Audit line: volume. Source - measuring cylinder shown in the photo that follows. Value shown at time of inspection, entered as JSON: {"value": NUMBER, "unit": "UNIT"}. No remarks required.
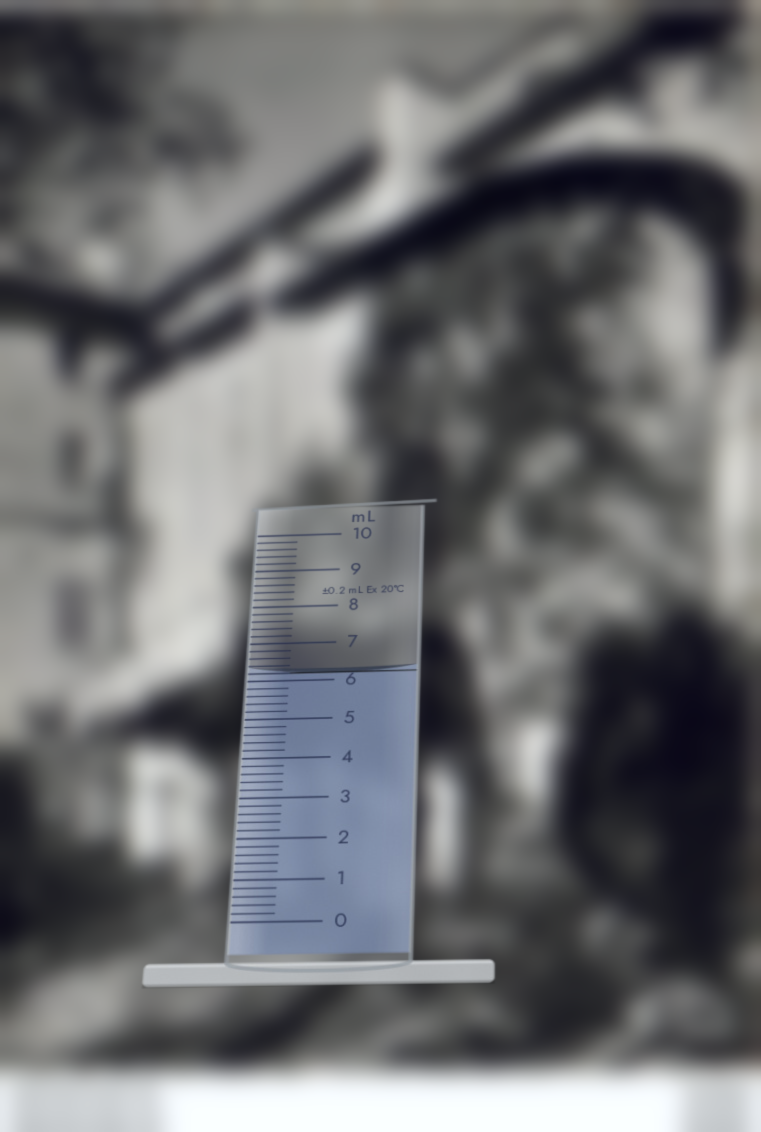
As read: {"value": 6.2, "unit": "mL"}
